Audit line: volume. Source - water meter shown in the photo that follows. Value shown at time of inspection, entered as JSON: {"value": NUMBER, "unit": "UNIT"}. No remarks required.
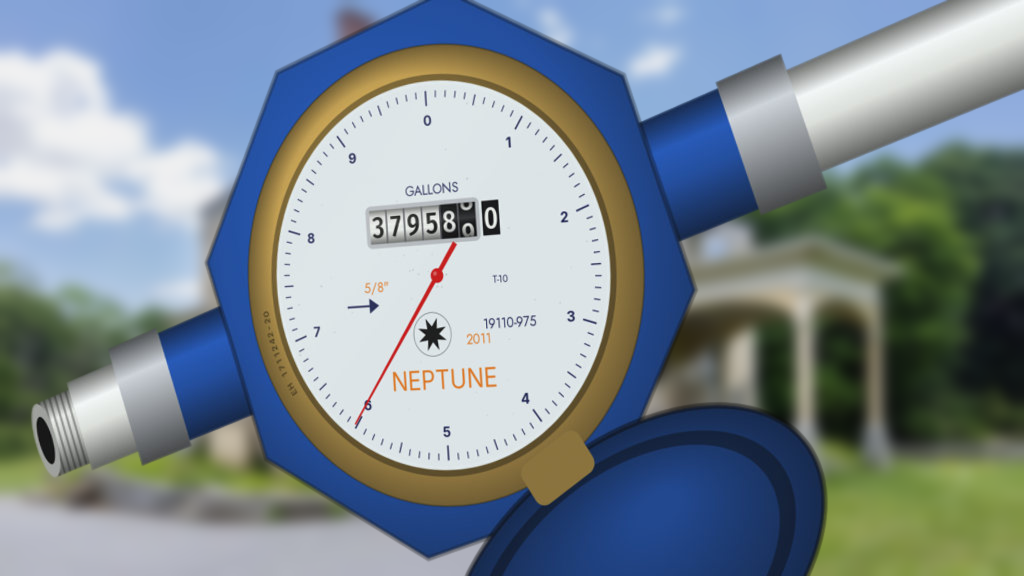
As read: {"value": 3795886.0, "unit": "gal"}
